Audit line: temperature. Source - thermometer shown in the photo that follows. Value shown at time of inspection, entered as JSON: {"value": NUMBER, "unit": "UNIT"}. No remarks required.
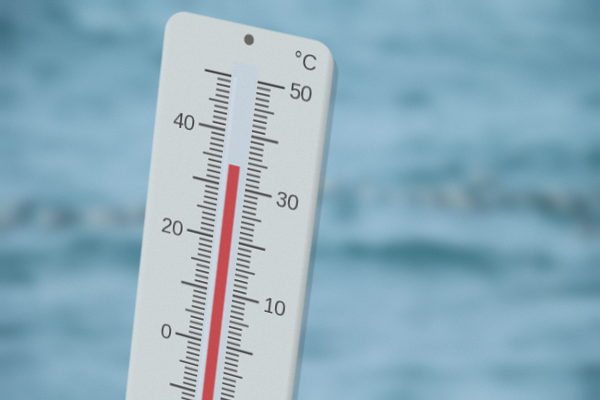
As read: {"value": 34, "unit": "°C"}
